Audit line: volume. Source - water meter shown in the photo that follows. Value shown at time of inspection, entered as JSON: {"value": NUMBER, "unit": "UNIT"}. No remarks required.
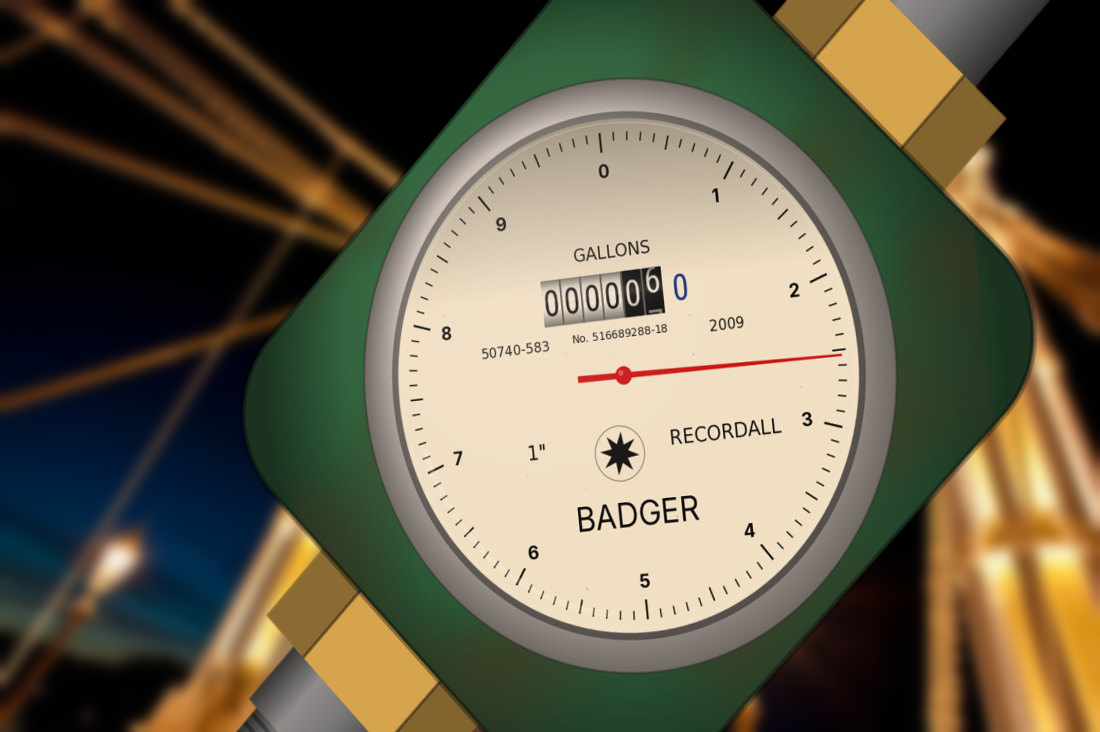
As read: {"value": 62.5, "unit": "gal"}
